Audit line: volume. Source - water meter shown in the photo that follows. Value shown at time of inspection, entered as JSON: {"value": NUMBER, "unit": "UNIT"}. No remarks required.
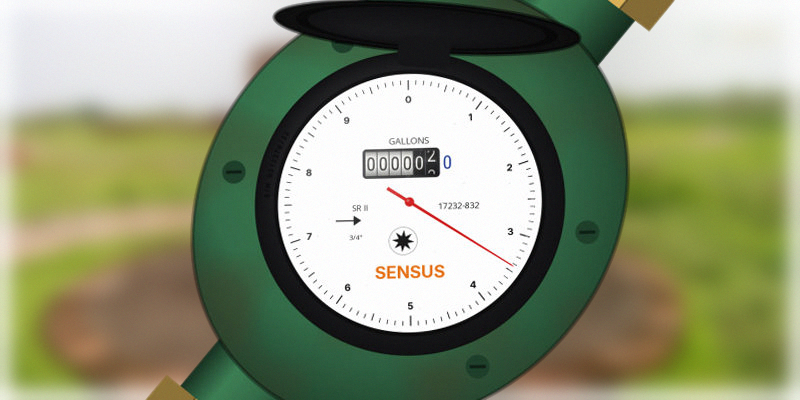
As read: {"value": 23.4, "unit": "gal"}
